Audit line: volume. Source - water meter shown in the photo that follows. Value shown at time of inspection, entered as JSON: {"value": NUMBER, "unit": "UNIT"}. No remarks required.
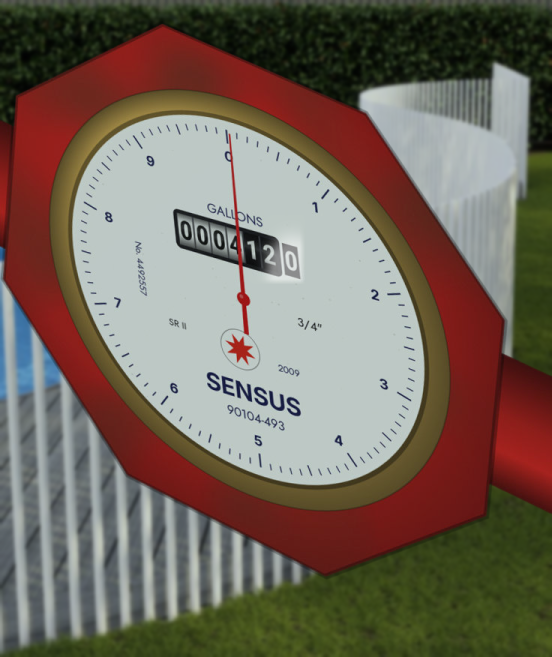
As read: {"value": 4120.0, "unit": "gal"}
